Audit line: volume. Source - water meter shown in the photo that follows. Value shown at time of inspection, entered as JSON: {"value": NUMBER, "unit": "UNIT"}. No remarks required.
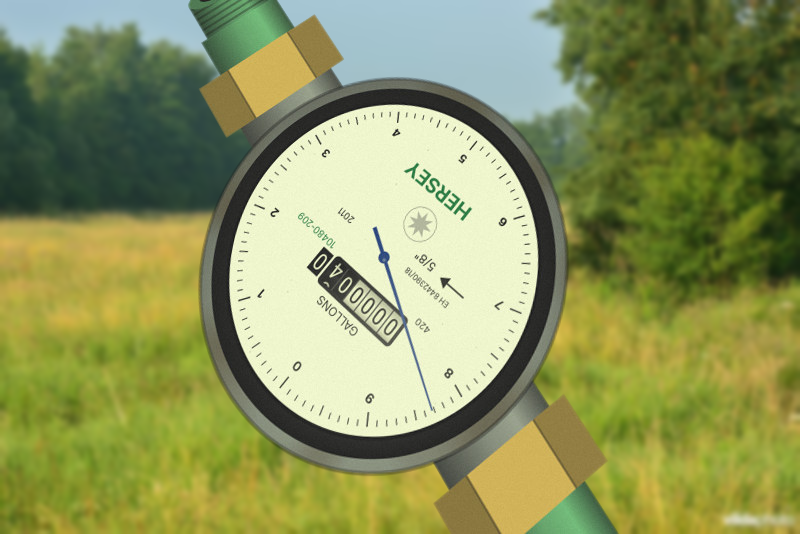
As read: {"value": 38.3, "unit": "gal"}
